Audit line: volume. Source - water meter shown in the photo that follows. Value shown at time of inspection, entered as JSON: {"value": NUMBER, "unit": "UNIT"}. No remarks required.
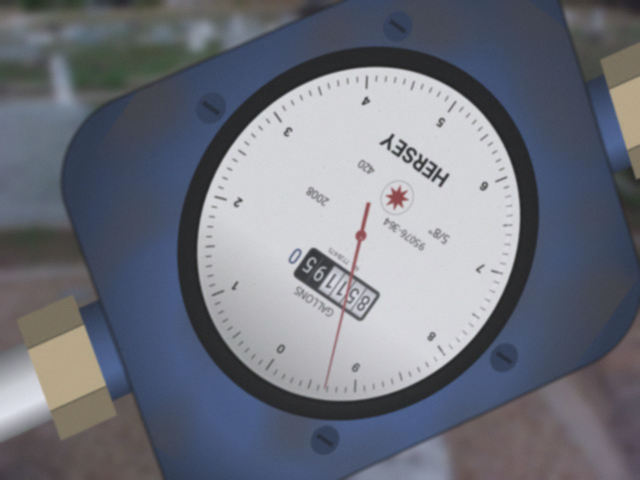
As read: {"value": 8511949.3, "unit": "gal"}
